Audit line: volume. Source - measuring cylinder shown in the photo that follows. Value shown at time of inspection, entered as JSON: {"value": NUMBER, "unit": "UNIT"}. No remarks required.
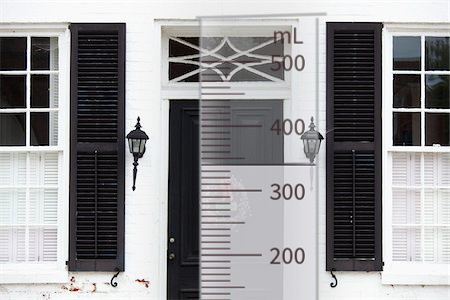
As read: {"value": 340, "unit": "mL"}
